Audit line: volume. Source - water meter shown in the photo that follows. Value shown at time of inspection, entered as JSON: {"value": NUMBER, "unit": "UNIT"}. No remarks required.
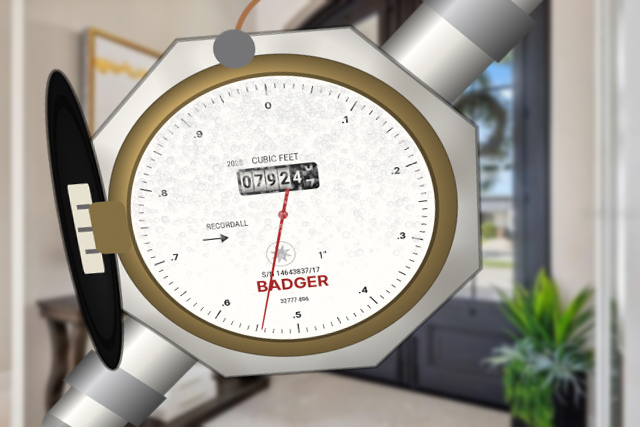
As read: {"value": 79246.54, "unit": "ft³"}
